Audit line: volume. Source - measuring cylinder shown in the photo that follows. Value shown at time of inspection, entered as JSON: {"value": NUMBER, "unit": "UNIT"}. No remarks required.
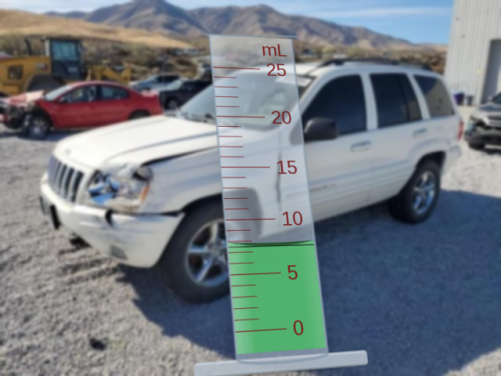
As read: {"value": 7.5, "unit": "mL"}
